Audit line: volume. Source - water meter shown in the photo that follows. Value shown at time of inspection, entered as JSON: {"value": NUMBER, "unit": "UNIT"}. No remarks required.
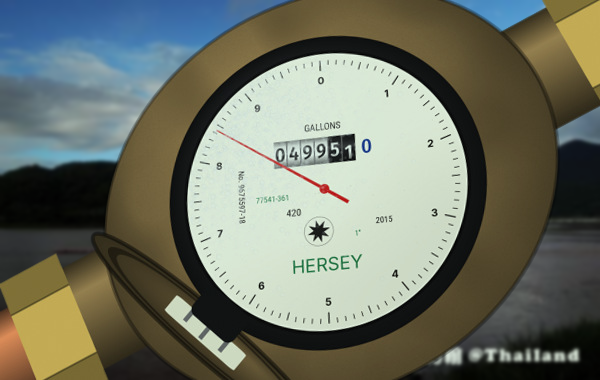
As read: {"value": 499508.4, "unit": "gal"}
